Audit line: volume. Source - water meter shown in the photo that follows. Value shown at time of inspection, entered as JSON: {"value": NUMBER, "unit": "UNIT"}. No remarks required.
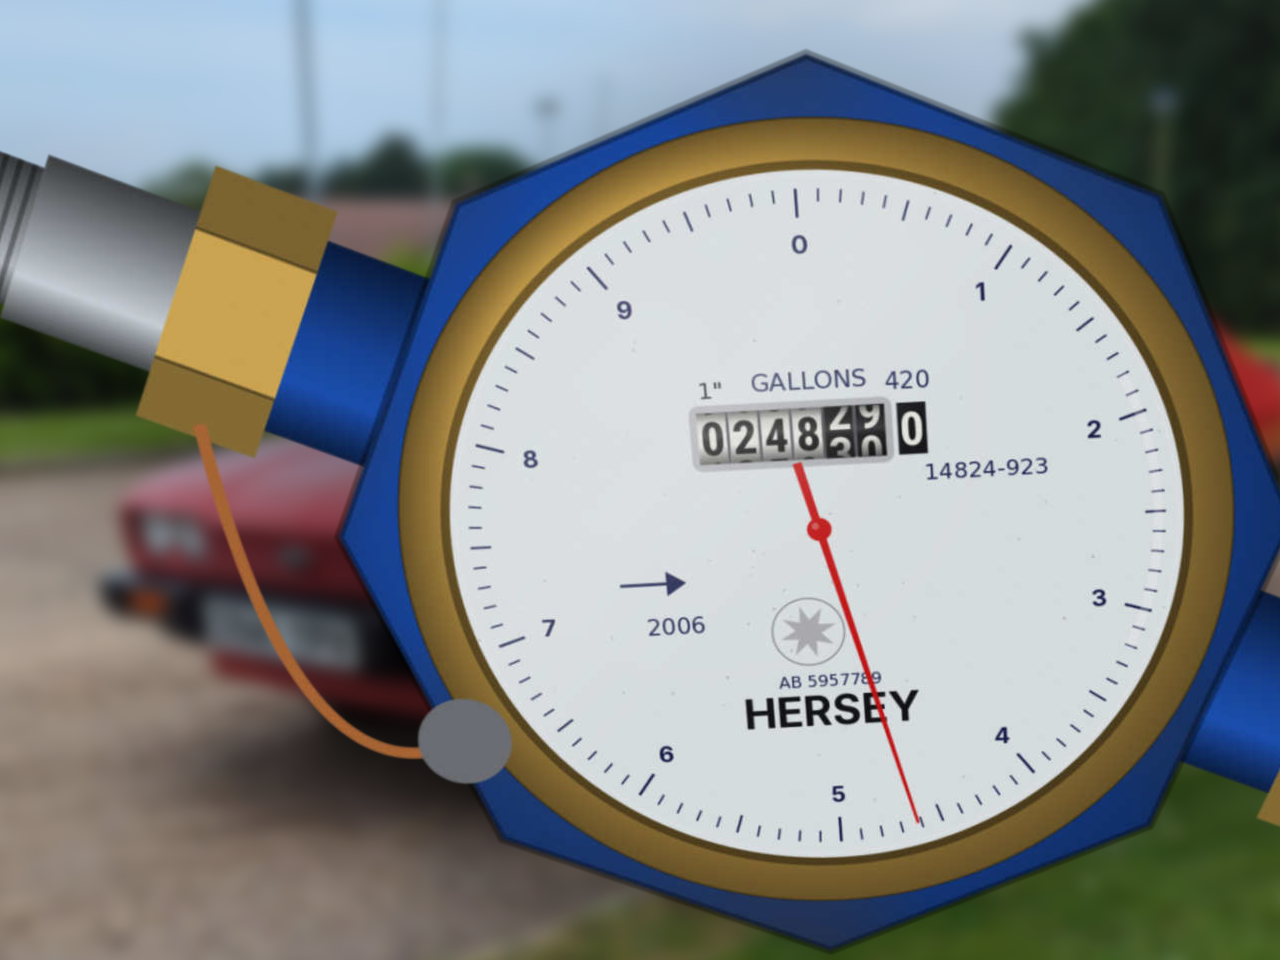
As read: {"value": 248294.6, "unit": "gal"}
